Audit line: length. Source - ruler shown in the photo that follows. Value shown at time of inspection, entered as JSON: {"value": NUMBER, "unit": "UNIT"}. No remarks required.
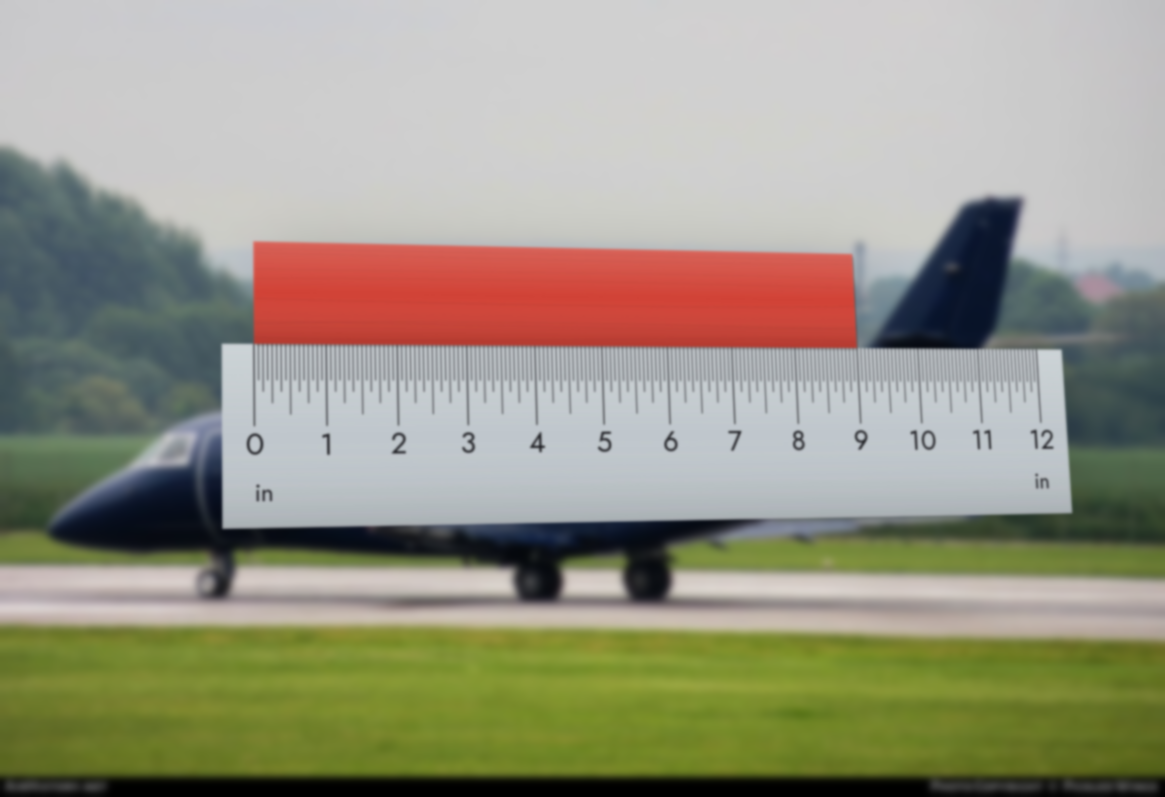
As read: {"value": 9, "unit": "in"}
